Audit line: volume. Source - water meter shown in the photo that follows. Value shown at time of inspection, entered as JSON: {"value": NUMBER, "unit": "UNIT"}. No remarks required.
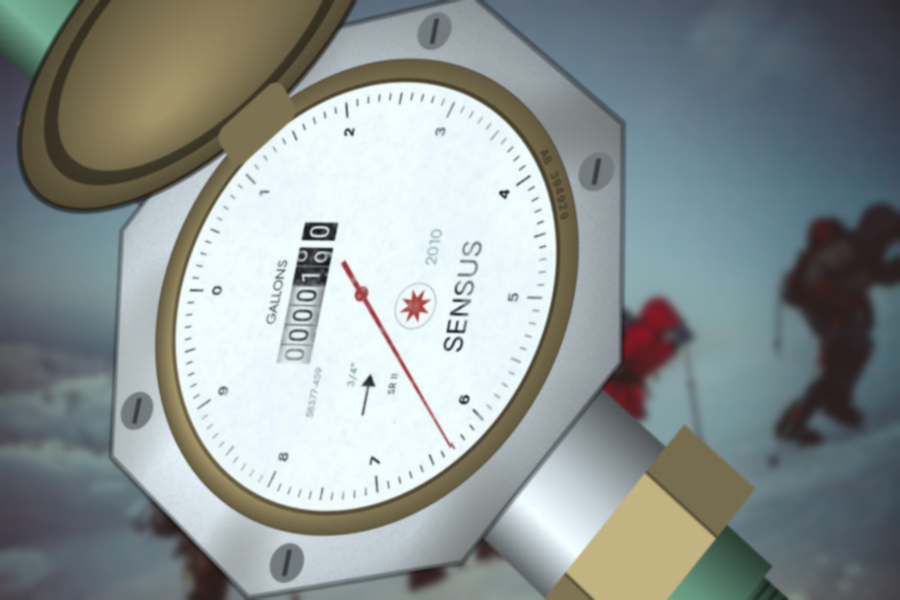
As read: {"value": 186.3, "unit": "gal"}
